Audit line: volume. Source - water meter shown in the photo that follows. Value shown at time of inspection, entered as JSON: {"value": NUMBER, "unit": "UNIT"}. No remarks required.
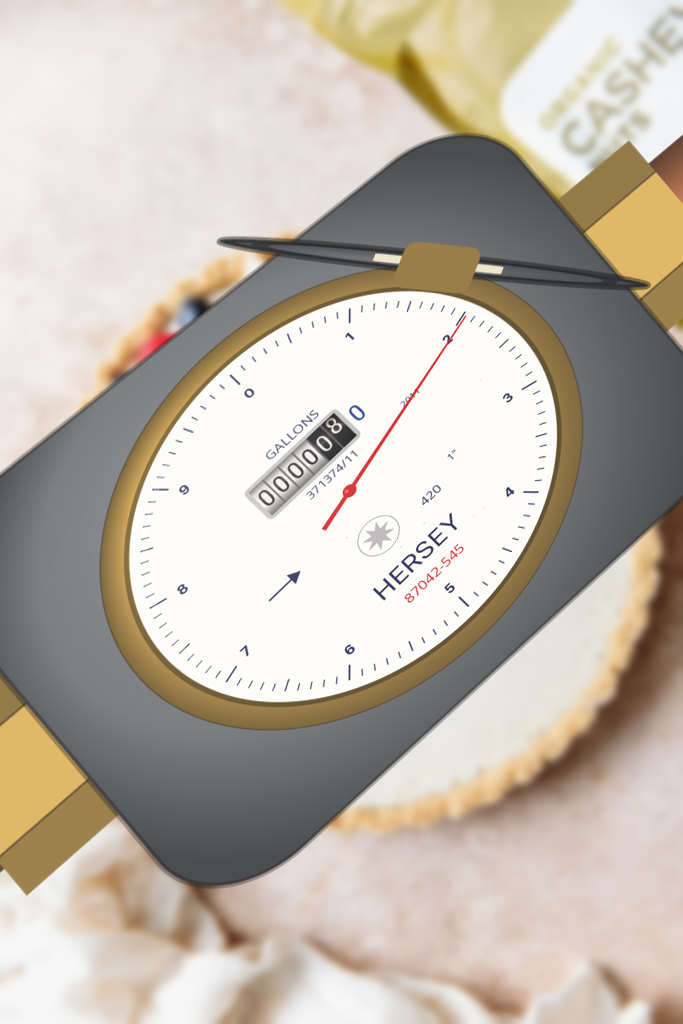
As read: {"value": 82.0, "unit": "gal"}
